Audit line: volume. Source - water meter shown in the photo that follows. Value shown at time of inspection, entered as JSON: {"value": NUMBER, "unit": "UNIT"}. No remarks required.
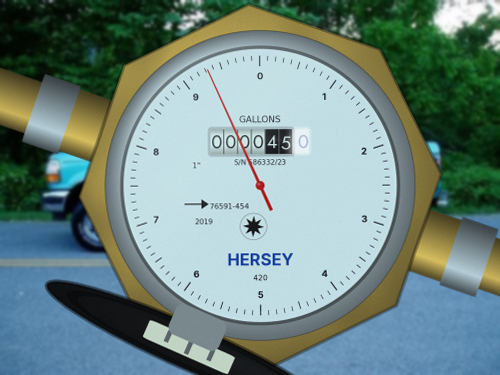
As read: {"value": 449.3, "unit": "gal"}
